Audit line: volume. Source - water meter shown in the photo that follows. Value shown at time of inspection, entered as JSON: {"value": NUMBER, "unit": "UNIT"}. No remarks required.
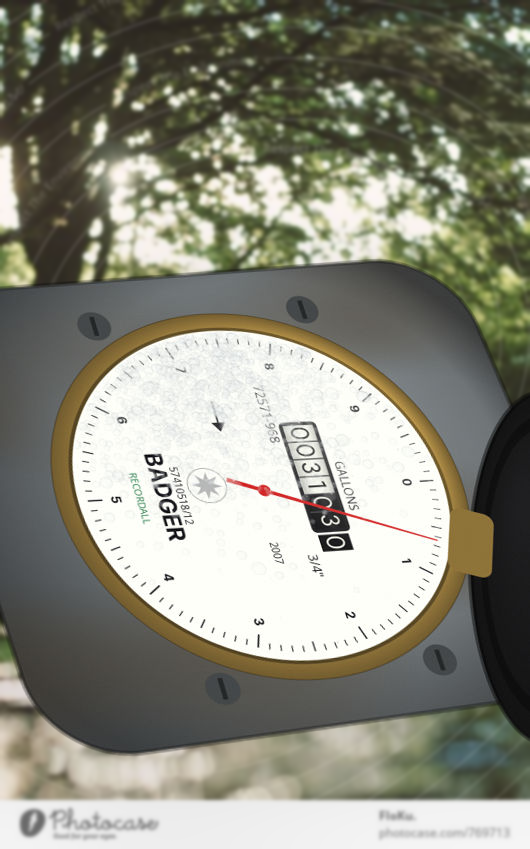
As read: {"value": 31030.6, "unit": "gal"}
